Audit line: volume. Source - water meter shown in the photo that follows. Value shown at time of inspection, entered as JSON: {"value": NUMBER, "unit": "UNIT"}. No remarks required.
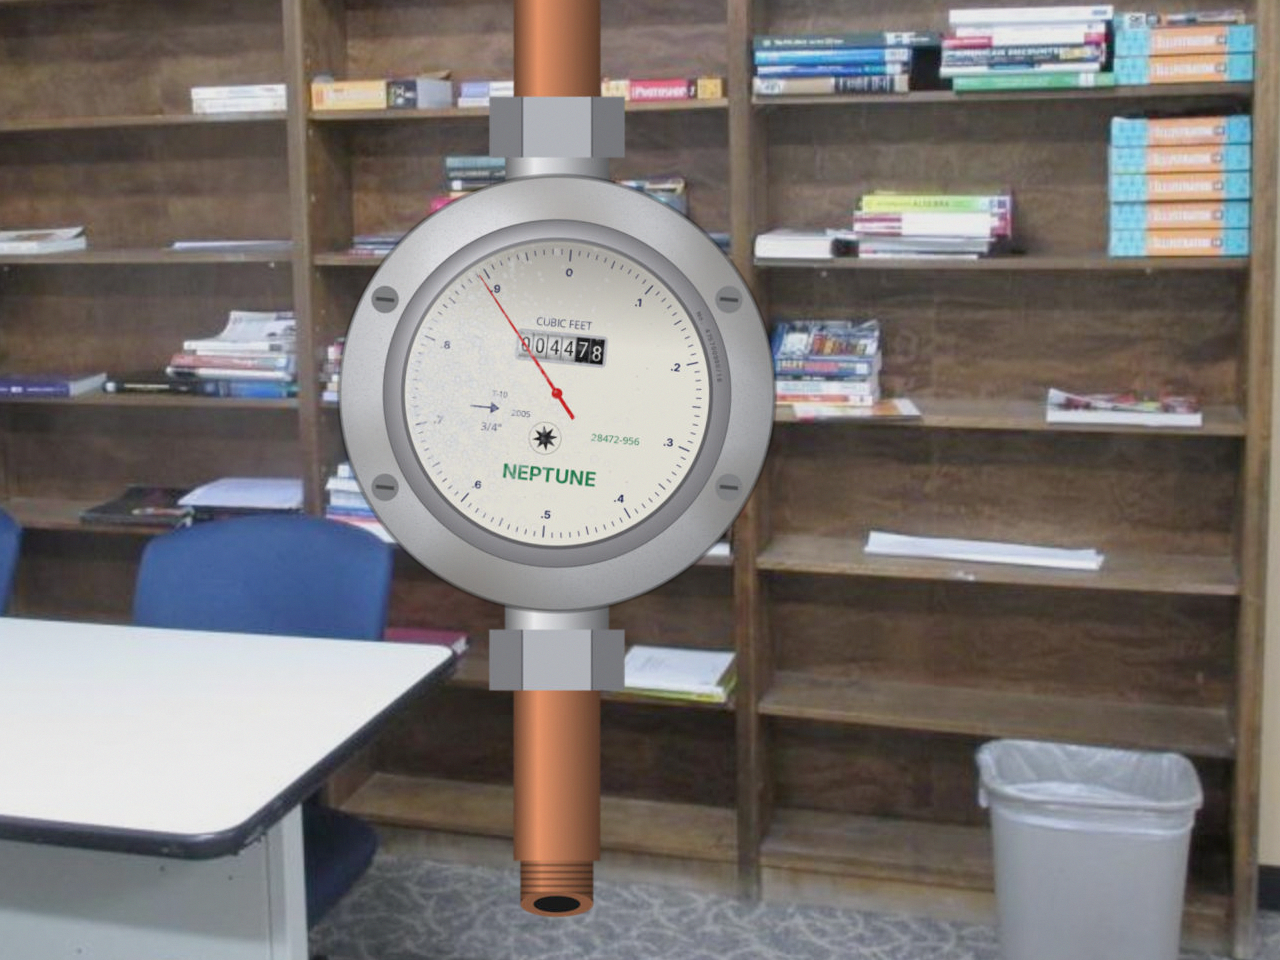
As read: {"value": 4477.89, "unit": "ft³"}
